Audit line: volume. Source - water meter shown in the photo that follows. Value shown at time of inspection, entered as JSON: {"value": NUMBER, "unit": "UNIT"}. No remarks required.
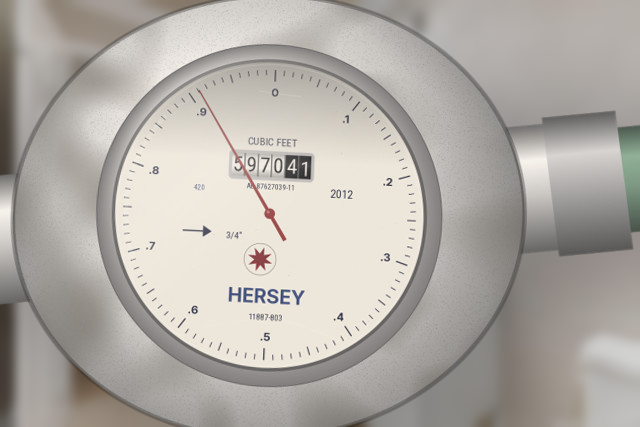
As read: {"value": 597040.91, "unit": "ft³"}
